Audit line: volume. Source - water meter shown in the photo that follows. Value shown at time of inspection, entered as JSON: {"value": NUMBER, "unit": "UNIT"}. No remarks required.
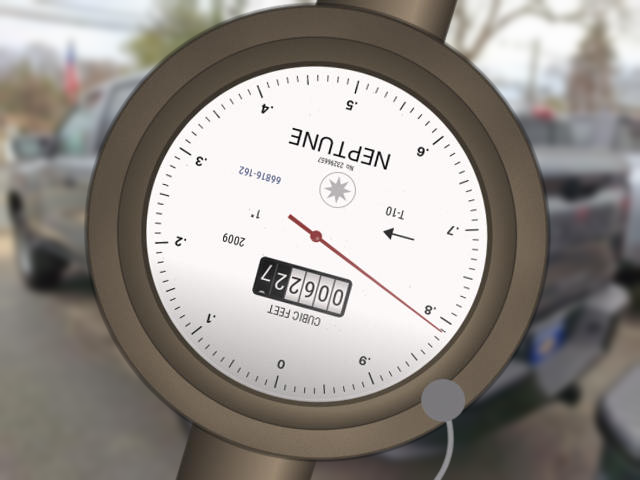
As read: {"value": 6226.81, "unit": "ft³"}
